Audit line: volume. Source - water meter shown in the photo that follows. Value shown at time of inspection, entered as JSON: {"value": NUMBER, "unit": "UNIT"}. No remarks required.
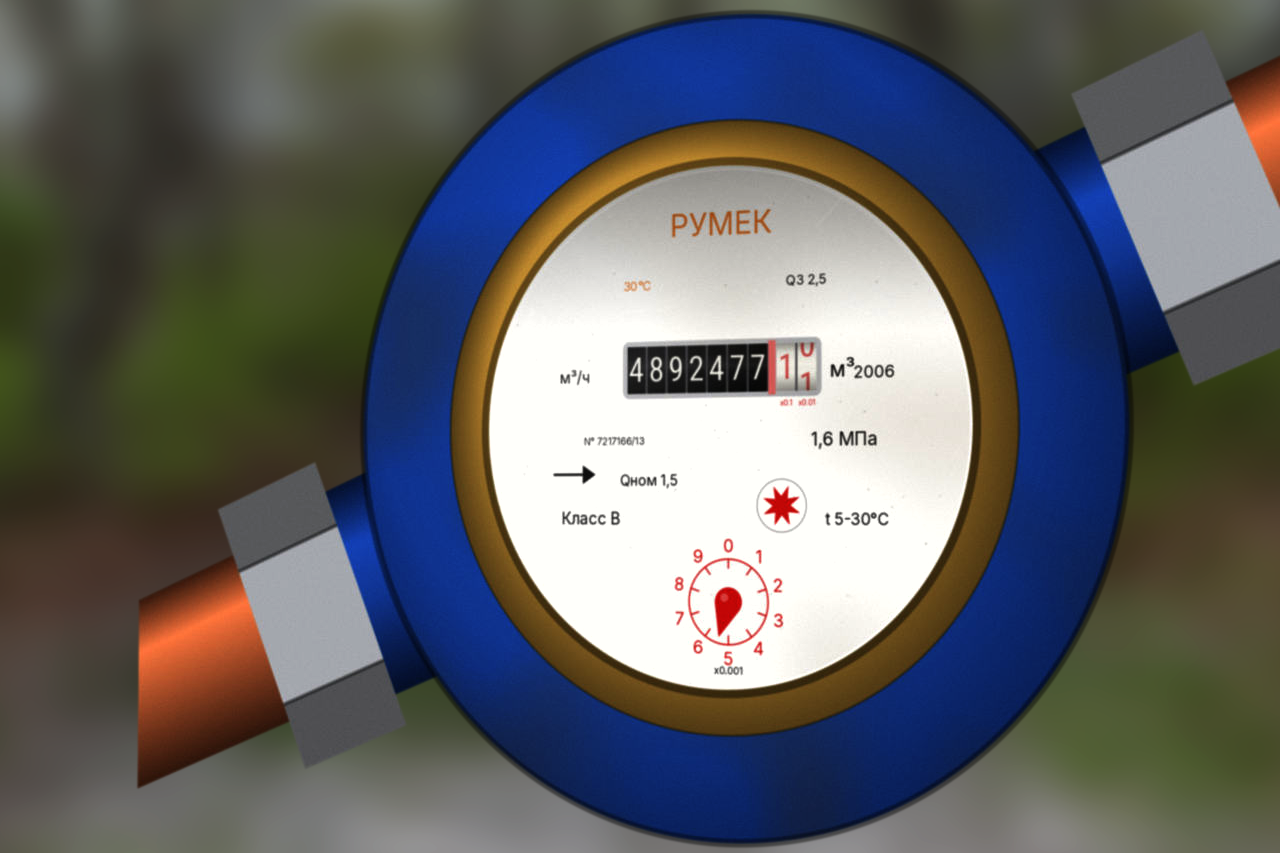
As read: {"value": 4892477.105, "unit": "m³"}
